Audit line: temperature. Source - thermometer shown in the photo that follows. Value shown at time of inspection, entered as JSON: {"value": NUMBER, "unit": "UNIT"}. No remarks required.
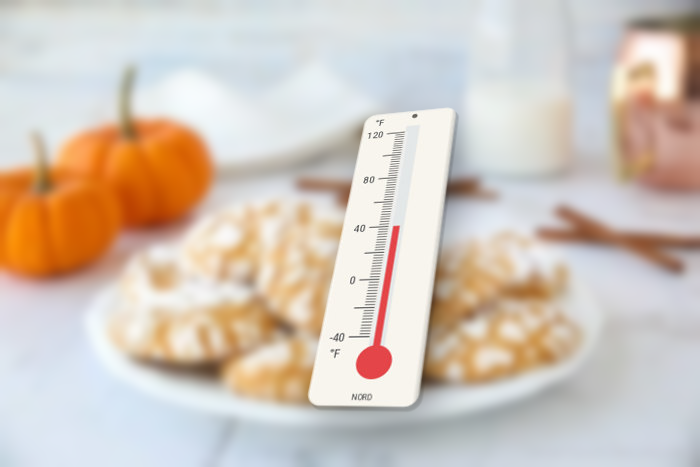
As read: {"value": 40, "unit": "°F"}
